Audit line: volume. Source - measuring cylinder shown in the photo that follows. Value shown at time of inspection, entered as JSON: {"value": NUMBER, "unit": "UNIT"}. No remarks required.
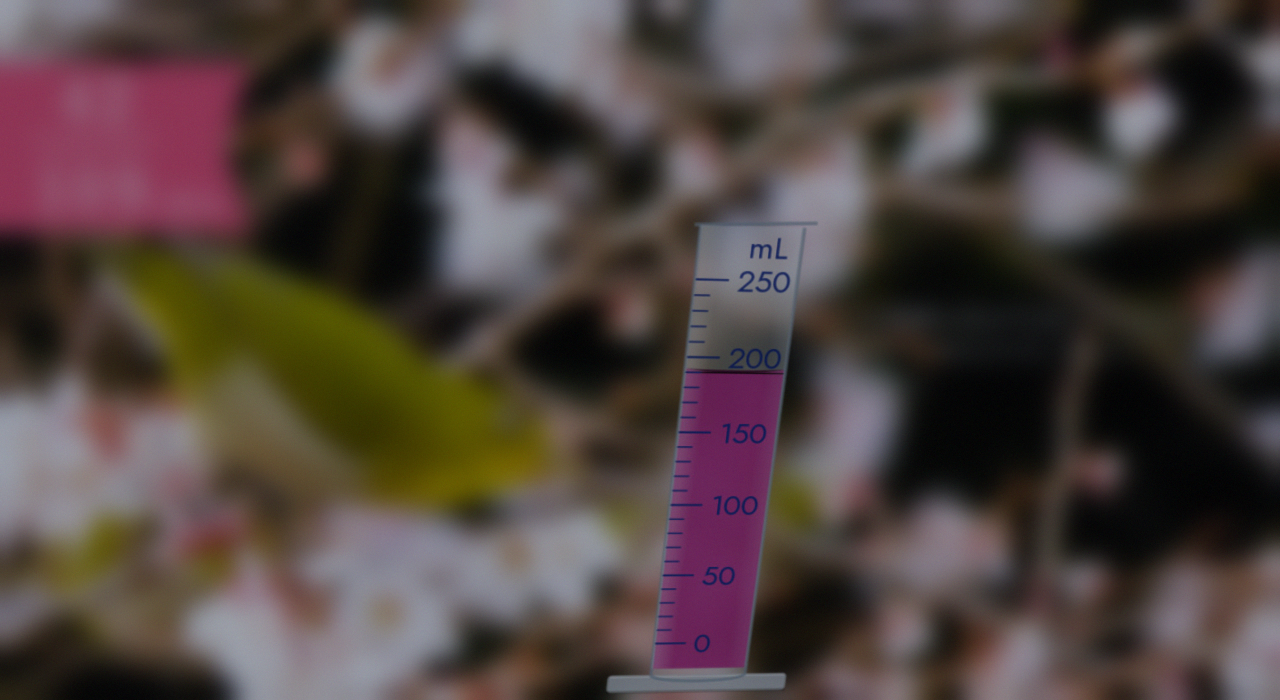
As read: {"value": 190, "unit": "mL"}
